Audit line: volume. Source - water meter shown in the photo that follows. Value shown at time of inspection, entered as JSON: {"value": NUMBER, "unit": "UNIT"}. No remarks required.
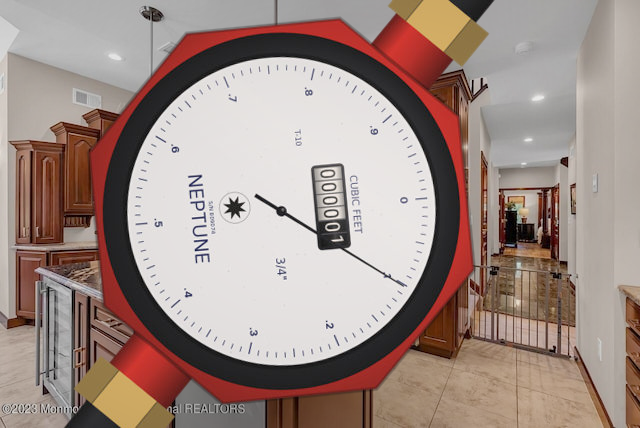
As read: {"value": 1.10, "unit": "ft³"}
